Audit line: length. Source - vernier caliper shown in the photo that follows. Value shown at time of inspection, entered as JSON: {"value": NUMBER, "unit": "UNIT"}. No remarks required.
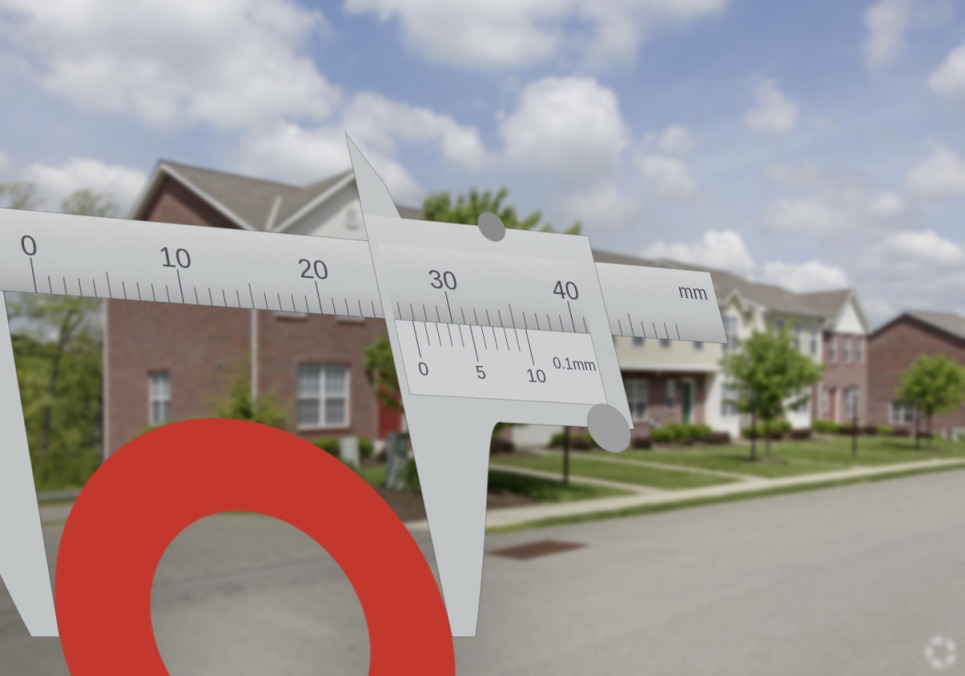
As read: {"value": 26.9, "unit": "mm"}
